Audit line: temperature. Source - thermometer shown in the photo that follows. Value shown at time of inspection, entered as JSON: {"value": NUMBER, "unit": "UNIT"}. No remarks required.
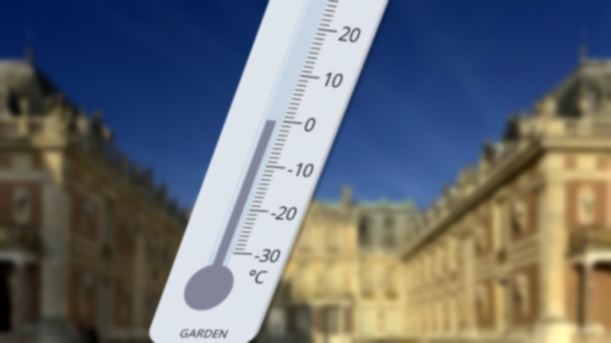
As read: {"value": 0, "unit": "°C"}
